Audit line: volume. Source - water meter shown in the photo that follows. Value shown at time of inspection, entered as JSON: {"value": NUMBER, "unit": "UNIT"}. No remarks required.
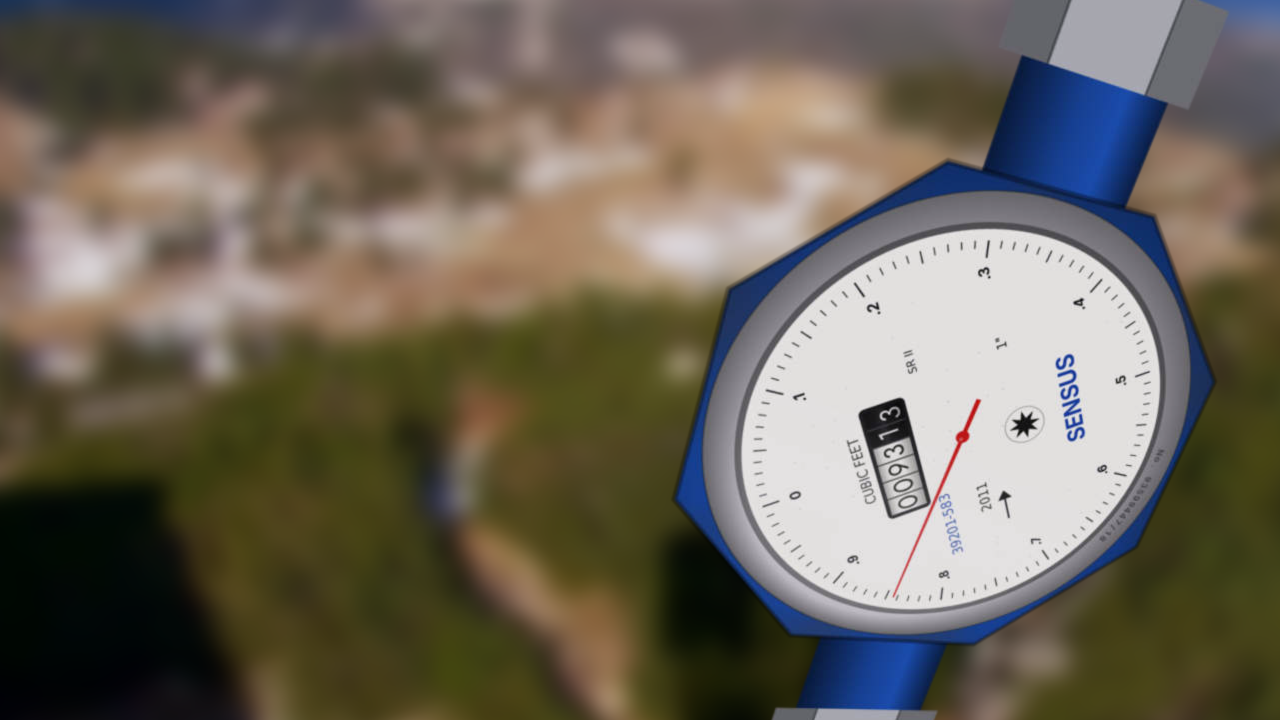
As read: {"value": 9312.84, "unit": "ft³"}
